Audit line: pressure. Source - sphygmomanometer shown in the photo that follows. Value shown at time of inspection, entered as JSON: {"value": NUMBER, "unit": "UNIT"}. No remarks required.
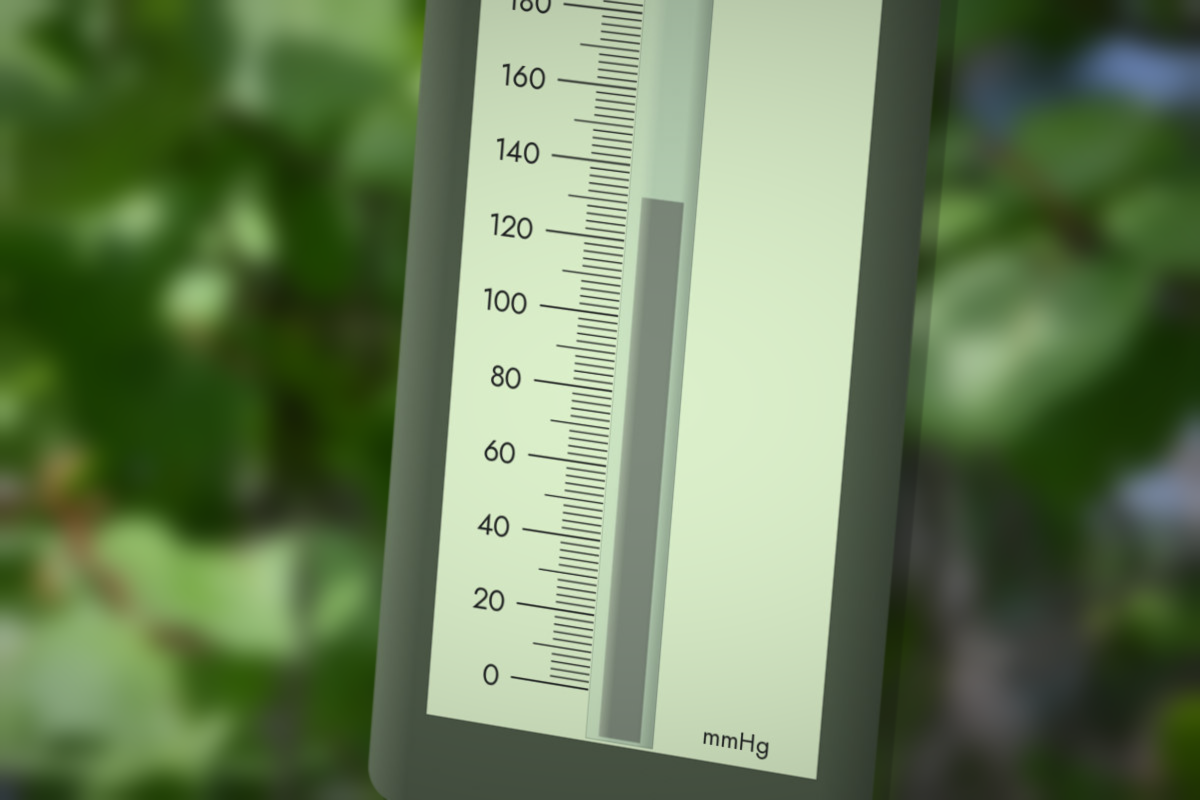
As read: {"value": 132, "unit": "mmHg"}
